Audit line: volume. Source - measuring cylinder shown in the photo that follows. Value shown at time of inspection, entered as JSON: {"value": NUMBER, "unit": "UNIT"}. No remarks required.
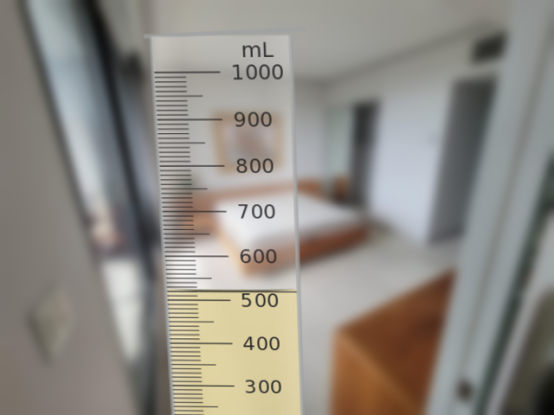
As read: {"value": 520, "unit": "mL"}
